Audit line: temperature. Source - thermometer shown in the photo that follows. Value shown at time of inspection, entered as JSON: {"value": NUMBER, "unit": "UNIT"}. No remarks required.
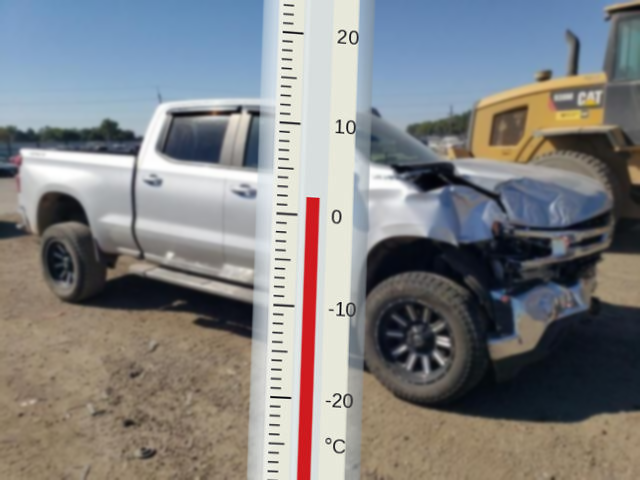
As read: {"value": 2, "unit": "°C"}
